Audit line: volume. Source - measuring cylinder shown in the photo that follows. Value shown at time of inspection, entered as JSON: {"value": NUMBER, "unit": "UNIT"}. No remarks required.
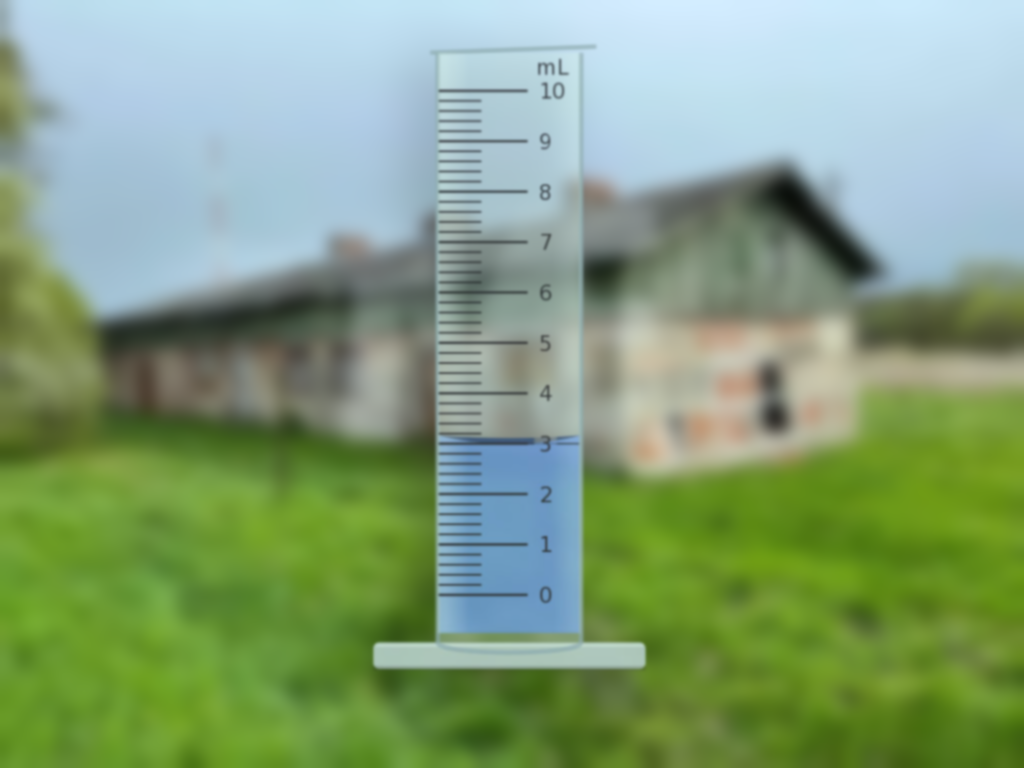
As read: {"value": 3, "unit": "mL"}
